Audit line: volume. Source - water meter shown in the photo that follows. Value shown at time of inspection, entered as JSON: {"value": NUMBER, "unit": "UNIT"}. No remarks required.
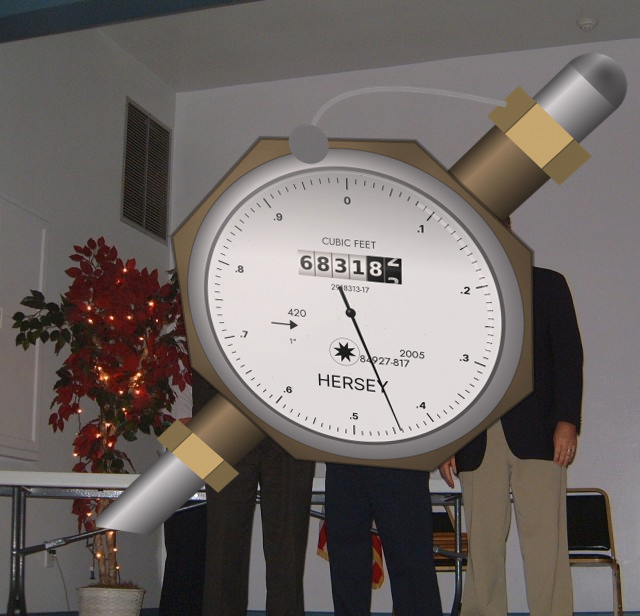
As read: {"value": 683182.44, "unit": "ft³"}
